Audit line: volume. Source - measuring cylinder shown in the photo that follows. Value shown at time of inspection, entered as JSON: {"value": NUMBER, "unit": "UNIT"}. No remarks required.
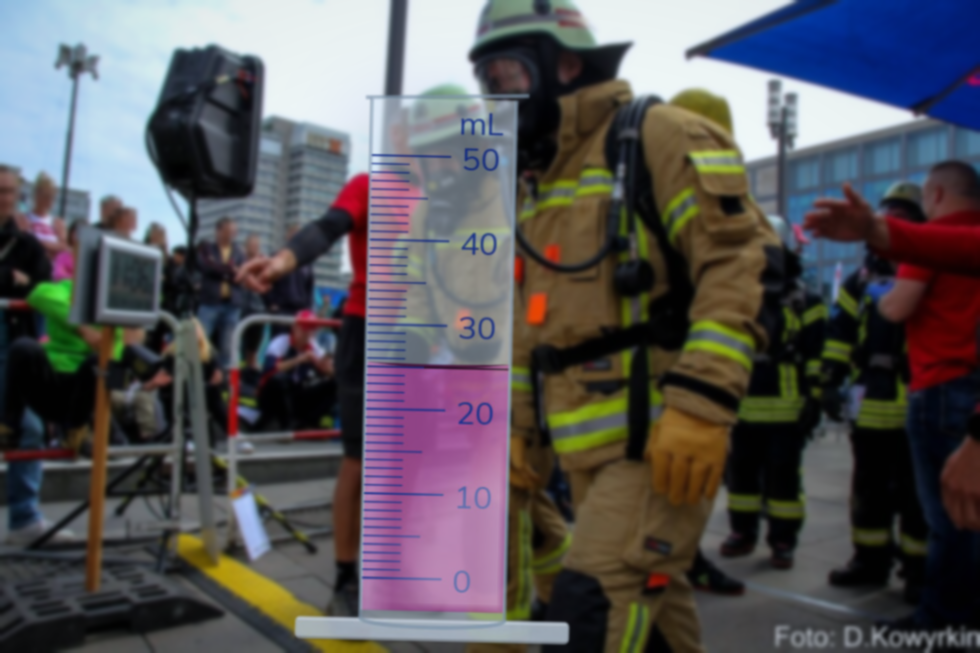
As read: {"value": 25, "unit": "mL"}
